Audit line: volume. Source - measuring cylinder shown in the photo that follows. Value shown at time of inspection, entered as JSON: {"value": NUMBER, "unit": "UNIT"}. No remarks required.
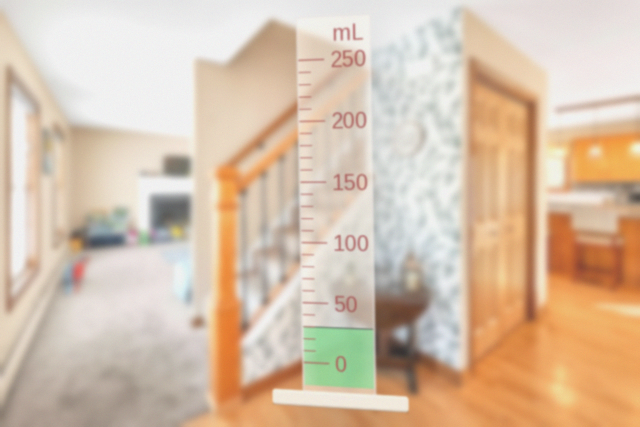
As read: {"value": 30, "unit": "mL"}
